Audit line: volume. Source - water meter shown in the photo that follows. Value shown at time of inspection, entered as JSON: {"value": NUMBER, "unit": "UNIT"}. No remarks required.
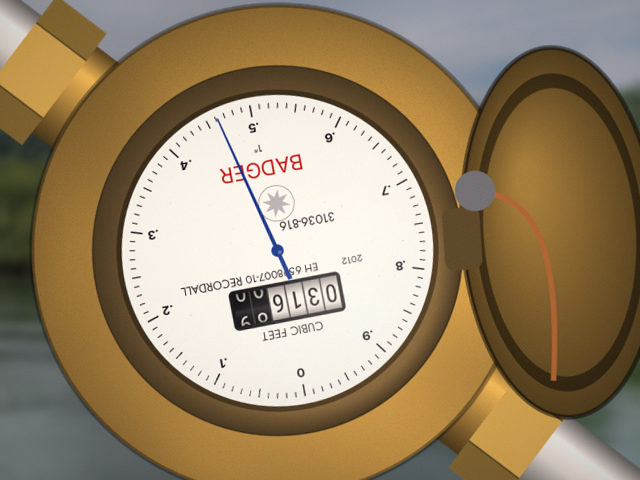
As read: {"value": 31689.46, "unit": "ft³"}
